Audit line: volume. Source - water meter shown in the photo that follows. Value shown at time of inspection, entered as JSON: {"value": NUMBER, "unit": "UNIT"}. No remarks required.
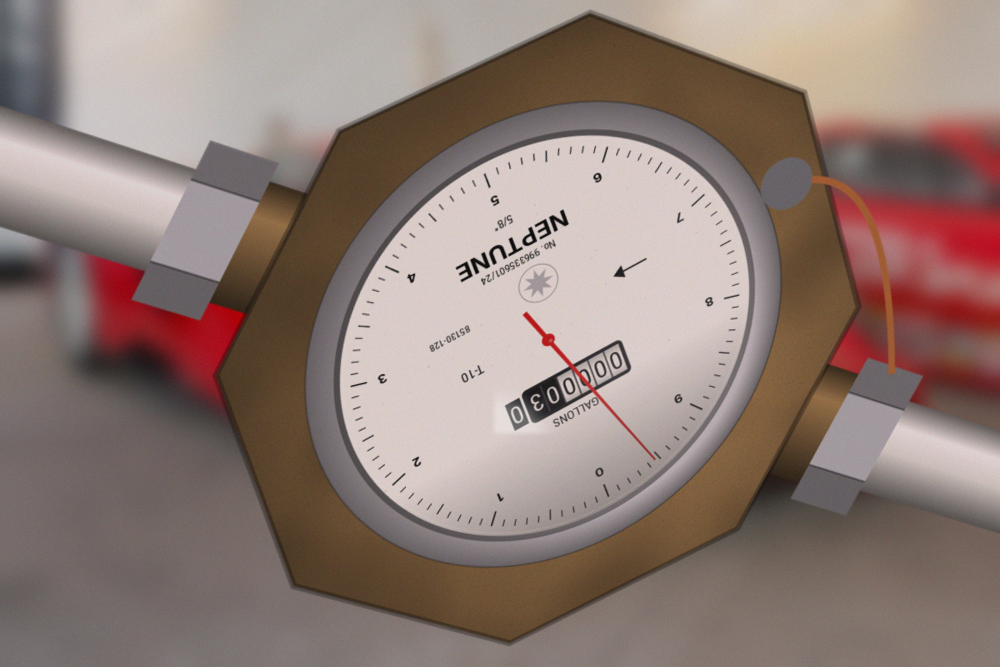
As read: {"value": 29.5, "unit": "gal"}
